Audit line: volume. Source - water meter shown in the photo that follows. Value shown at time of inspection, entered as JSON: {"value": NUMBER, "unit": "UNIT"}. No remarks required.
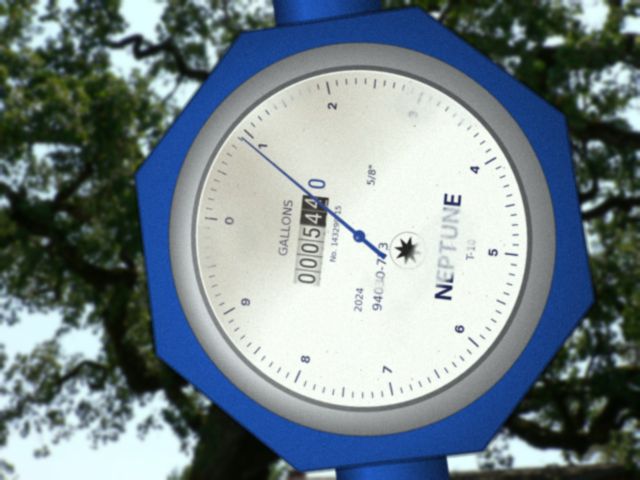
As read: {"value": 5440.9, "unit": "gal"}
